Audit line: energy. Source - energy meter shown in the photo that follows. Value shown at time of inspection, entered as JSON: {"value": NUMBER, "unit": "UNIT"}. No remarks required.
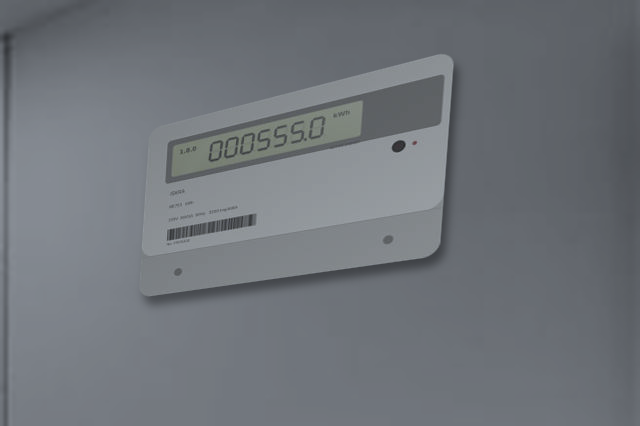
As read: {"value": 555.0, "unit": "kWh"}
